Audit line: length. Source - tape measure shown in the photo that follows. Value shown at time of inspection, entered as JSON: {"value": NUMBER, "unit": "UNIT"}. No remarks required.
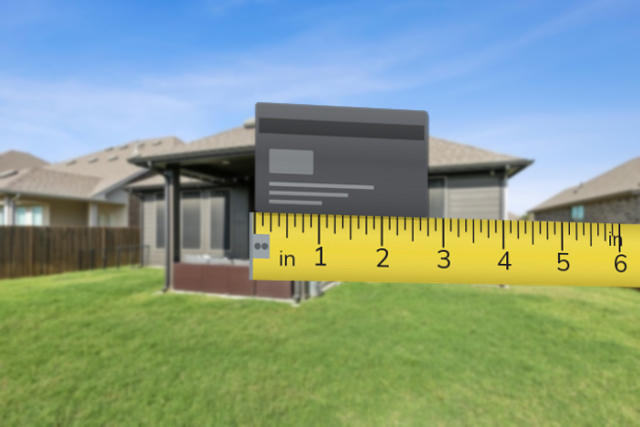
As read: {"value": 2.75, "unit": "in"}
